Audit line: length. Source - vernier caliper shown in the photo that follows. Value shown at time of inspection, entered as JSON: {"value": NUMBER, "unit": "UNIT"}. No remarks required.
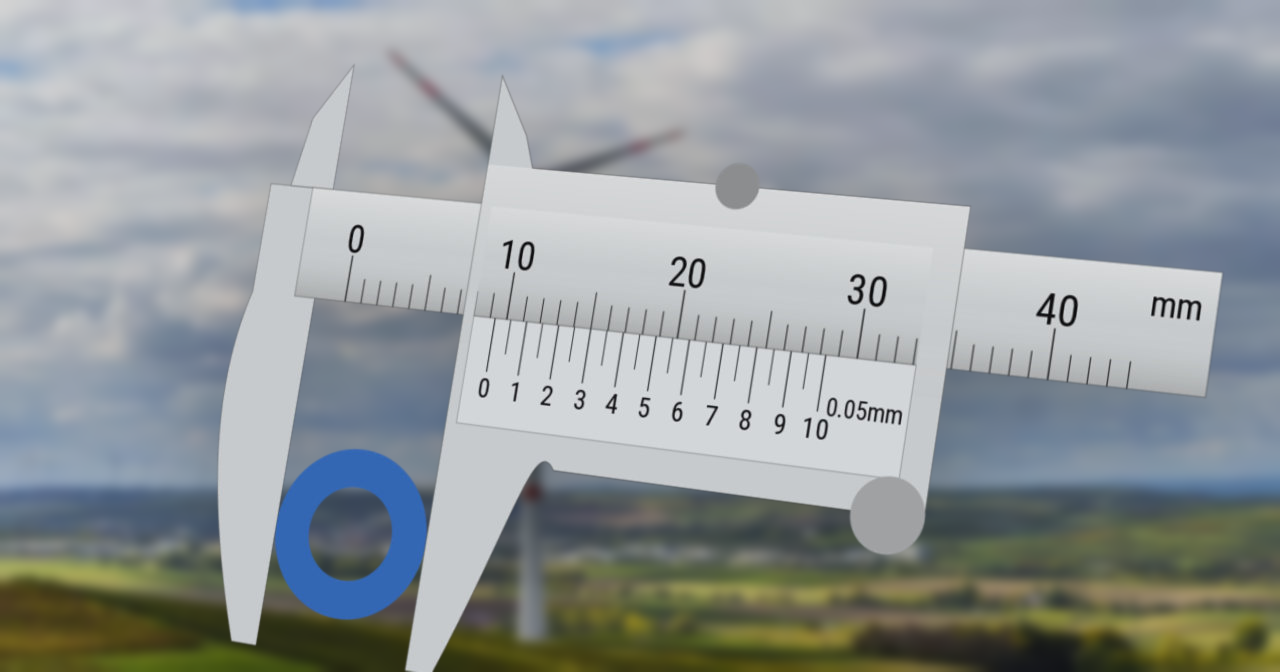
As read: {"value": 9.3, "unit": "mm"}
